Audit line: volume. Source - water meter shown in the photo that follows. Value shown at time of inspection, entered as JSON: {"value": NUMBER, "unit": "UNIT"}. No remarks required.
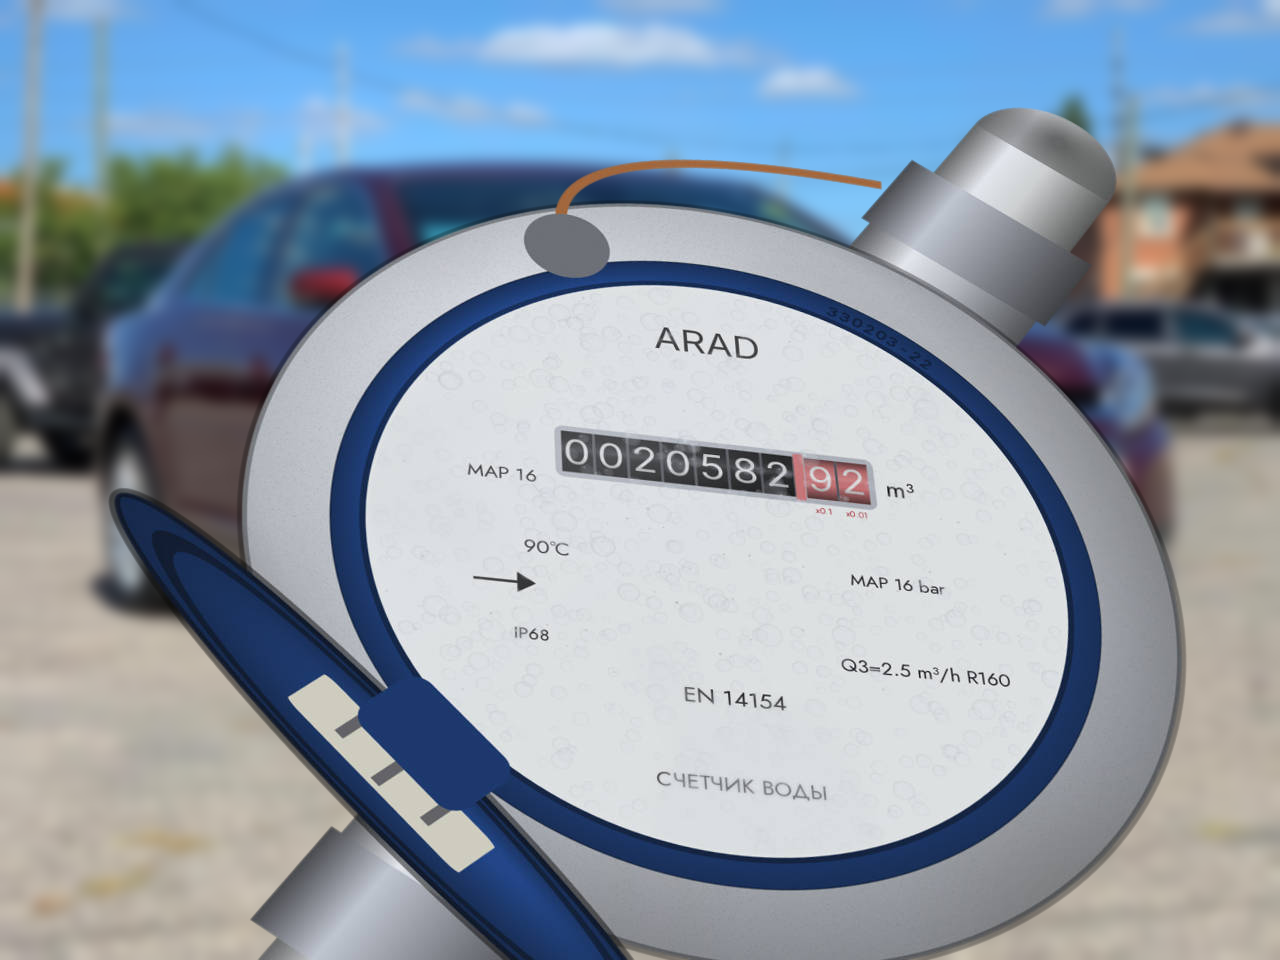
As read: {"value": 20582.92, "unit": "m³"}
